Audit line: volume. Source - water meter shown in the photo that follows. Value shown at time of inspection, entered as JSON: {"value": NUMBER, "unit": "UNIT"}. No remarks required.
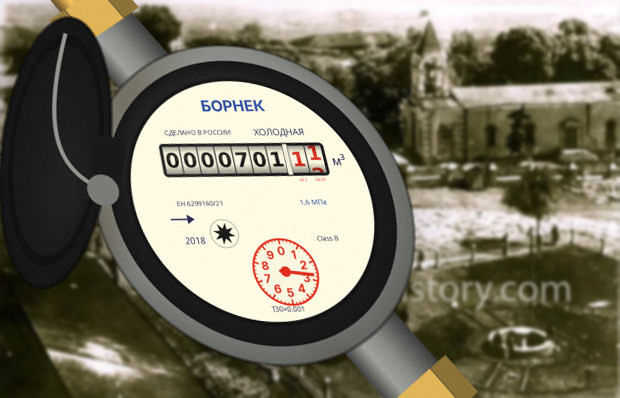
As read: {"value": 701.112, "unit": "m³"}
